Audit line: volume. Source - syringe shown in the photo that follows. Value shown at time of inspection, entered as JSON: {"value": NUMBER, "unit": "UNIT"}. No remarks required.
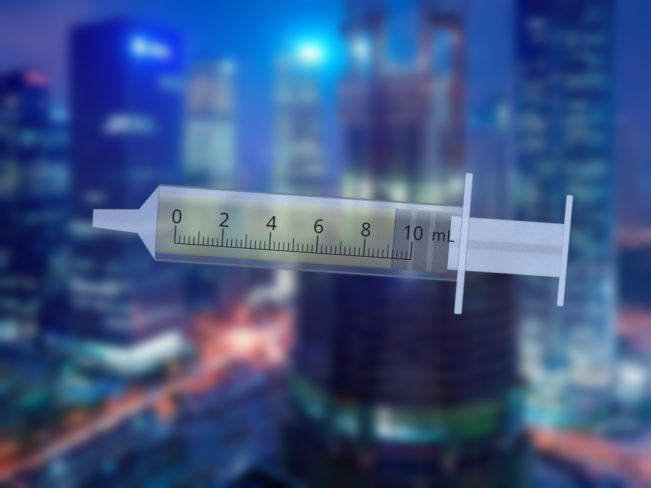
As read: {"value": 9.2, "unit": "mL"}
